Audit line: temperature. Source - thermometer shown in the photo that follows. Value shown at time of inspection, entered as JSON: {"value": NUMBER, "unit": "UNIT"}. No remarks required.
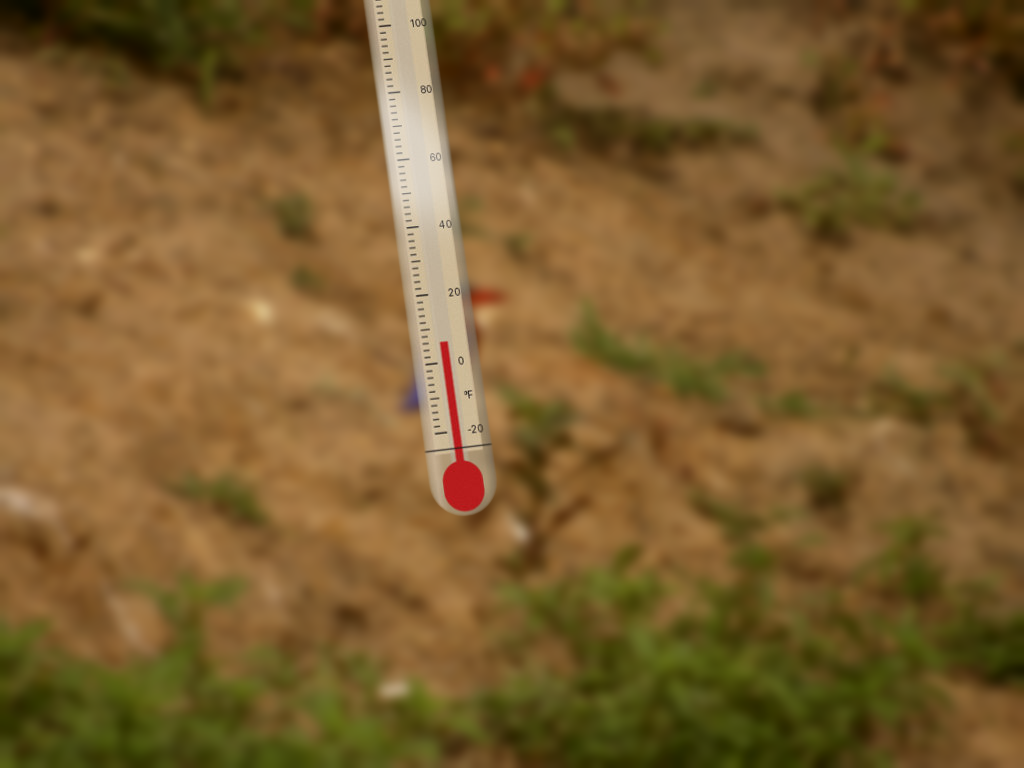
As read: {"value": 6, "unit": "°F"}
